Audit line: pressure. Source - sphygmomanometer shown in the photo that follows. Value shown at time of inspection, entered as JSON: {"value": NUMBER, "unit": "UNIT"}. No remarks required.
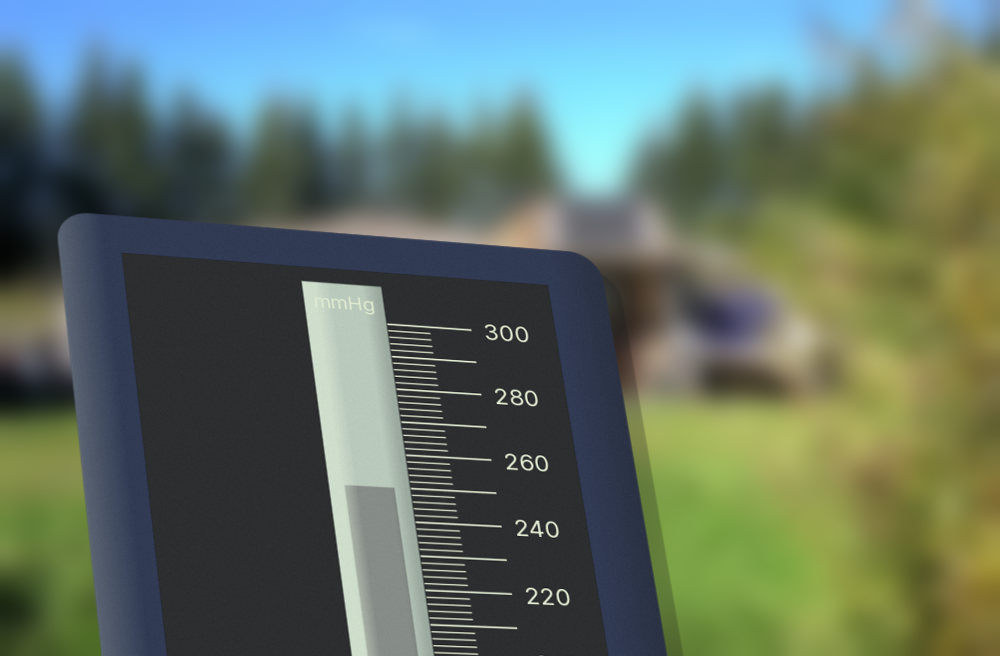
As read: {"value": 250, "unit": "mmHg"}
